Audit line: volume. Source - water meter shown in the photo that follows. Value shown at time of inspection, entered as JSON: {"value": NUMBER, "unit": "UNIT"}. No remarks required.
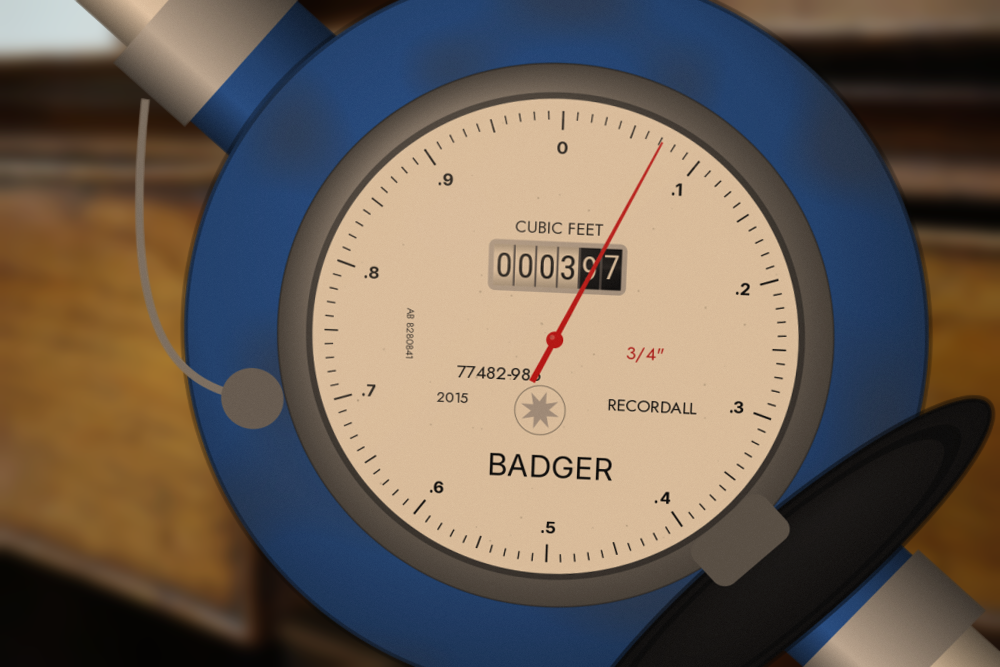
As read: {"value": 397.07, "unit": "ft³"}
